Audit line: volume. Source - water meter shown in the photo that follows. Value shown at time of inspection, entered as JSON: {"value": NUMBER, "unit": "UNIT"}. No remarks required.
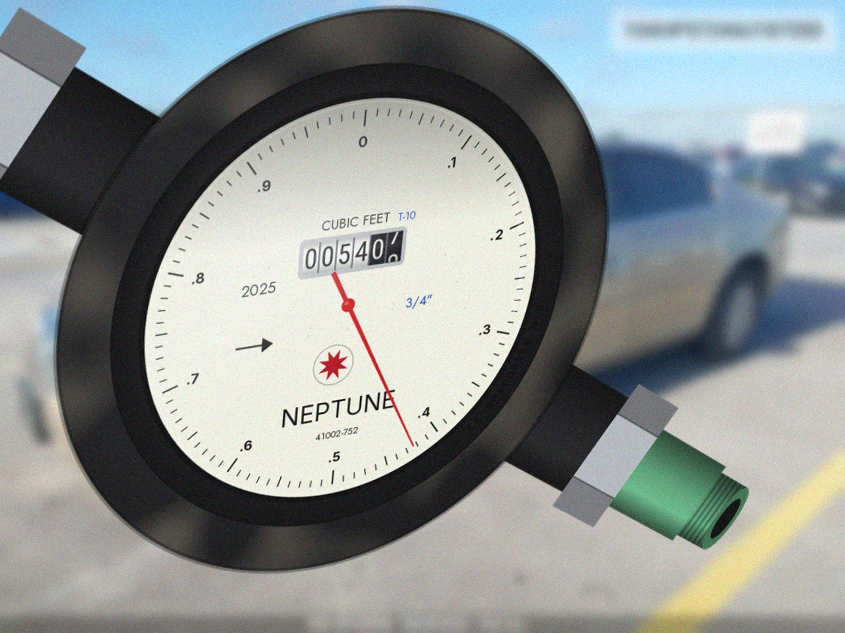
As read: {"value": 5407.42, "unit": "ft³"}
